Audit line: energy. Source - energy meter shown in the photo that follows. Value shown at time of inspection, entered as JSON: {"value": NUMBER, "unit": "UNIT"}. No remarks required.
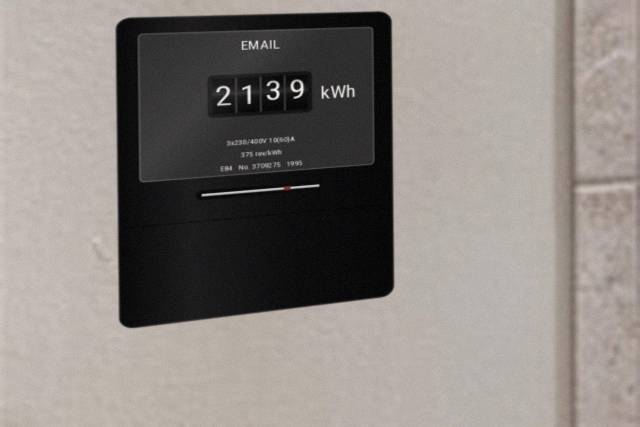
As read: {"value": 2139, "unit": "kWh"}
